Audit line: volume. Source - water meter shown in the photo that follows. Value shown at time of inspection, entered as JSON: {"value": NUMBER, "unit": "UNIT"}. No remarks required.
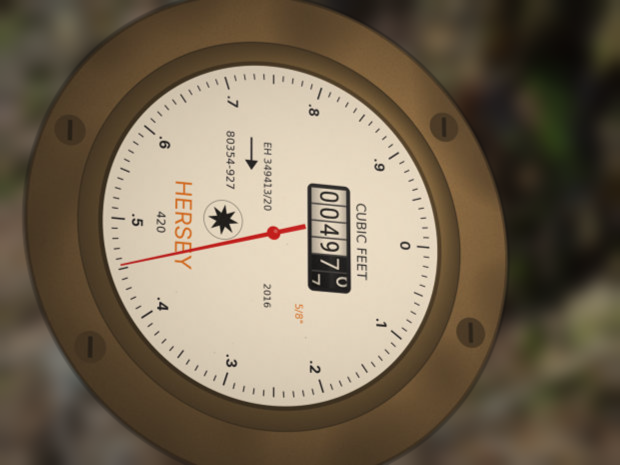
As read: {"value": 4976.45, "unit": "ft³"}
